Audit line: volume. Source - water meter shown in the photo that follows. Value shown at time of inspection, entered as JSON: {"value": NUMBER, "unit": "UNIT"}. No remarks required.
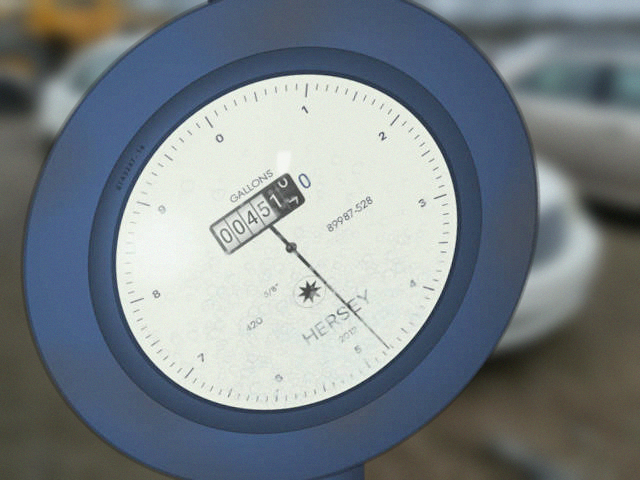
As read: {"value": 45164.7, "unit": "gal"}
